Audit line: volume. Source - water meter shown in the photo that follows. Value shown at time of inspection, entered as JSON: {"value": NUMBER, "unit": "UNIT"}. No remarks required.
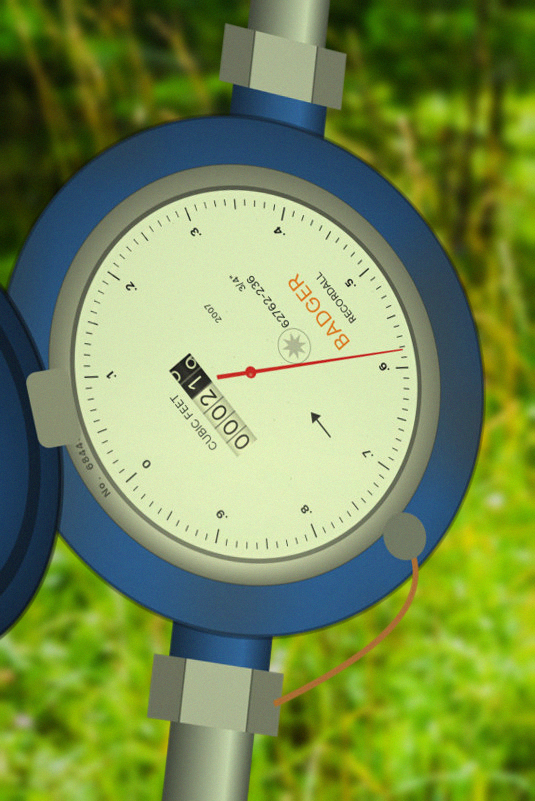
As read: {"value": 218.58, "unit": "ft³"}
